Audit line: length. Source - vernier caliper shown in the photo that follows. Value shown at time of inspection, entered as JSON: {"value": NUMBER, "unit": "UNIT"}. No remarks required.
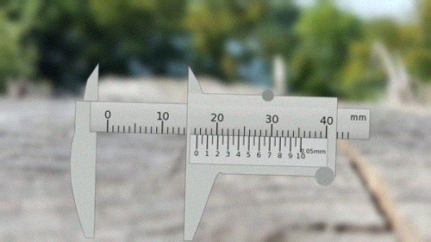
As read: {"value": 16.4, "unit": "mm"}
